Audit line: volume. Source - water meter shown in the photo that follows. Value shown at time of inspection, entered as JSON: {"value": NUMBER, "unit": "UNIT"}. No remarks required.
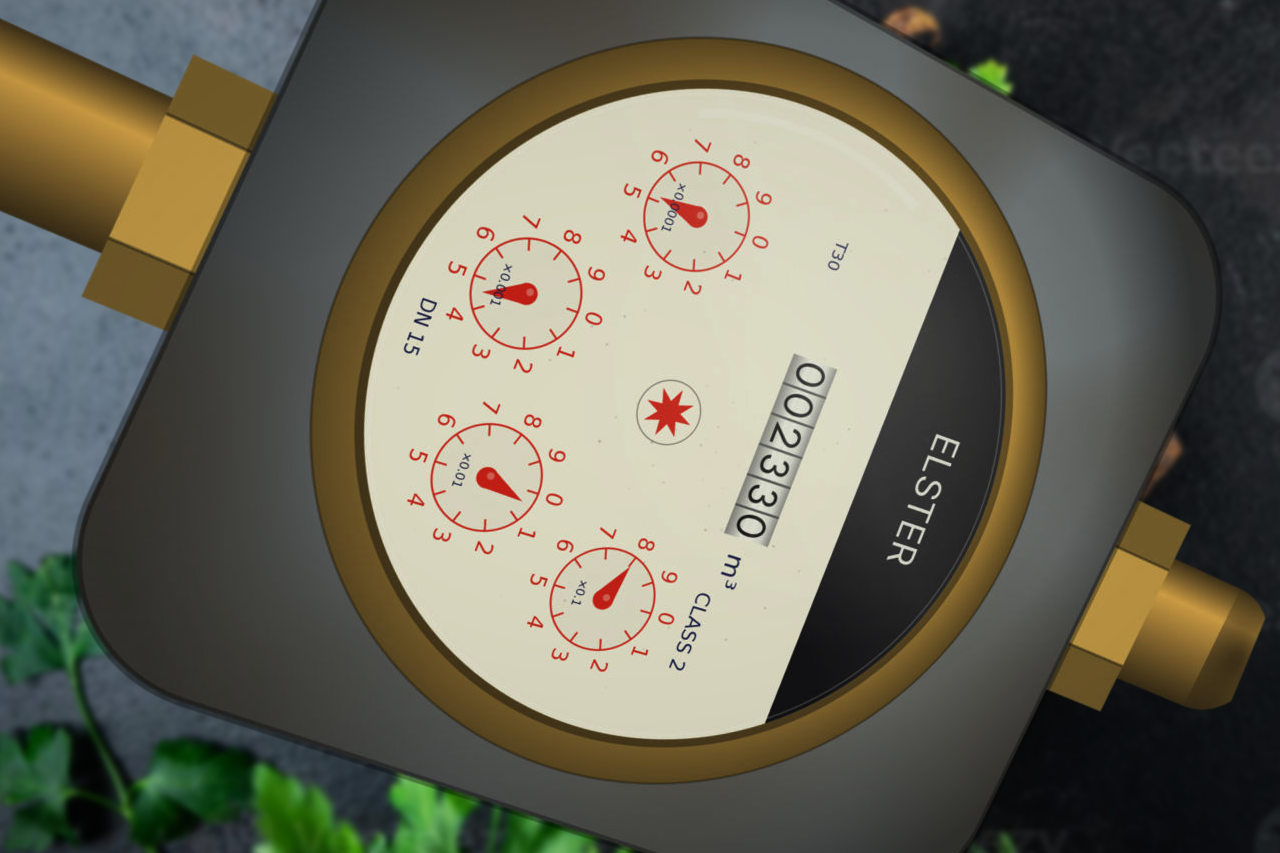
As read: {"value": 2330.8045, "unit": "m³"}
